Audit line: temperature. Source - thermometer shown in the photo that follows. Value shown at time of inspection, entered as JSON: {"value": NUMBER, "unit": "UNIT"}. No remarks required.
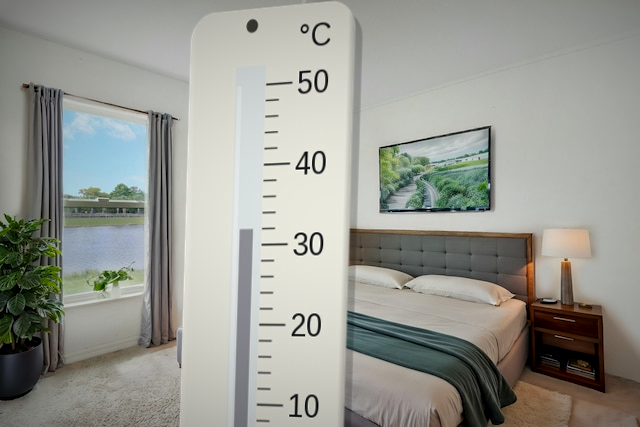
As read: {"value": 32, "unit": "°C"}
